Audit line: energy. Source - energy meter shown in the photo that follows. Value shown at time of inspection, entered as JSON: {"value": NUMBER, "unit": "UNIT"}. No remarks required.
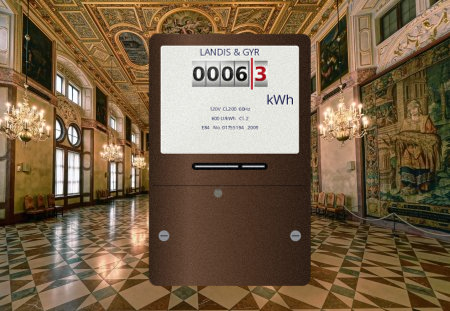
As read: {"value": 6.3, "unit": "kWh"}
